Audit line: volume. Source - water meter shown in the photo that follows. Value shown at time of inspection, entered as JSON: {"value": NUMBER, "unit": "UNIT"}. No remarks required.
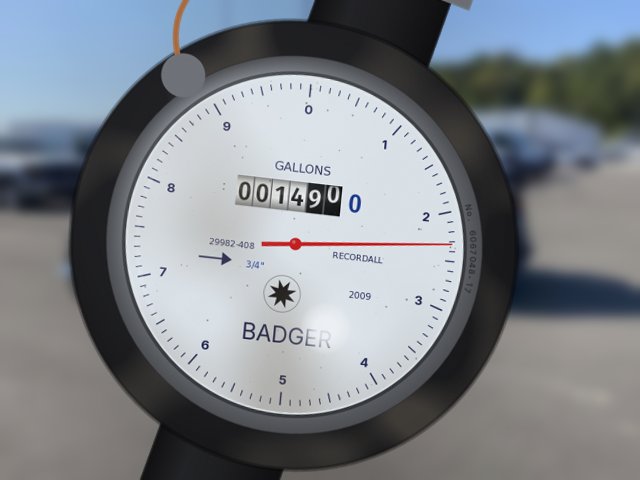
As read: {"value": 14902.3, "unit": "gal"}
